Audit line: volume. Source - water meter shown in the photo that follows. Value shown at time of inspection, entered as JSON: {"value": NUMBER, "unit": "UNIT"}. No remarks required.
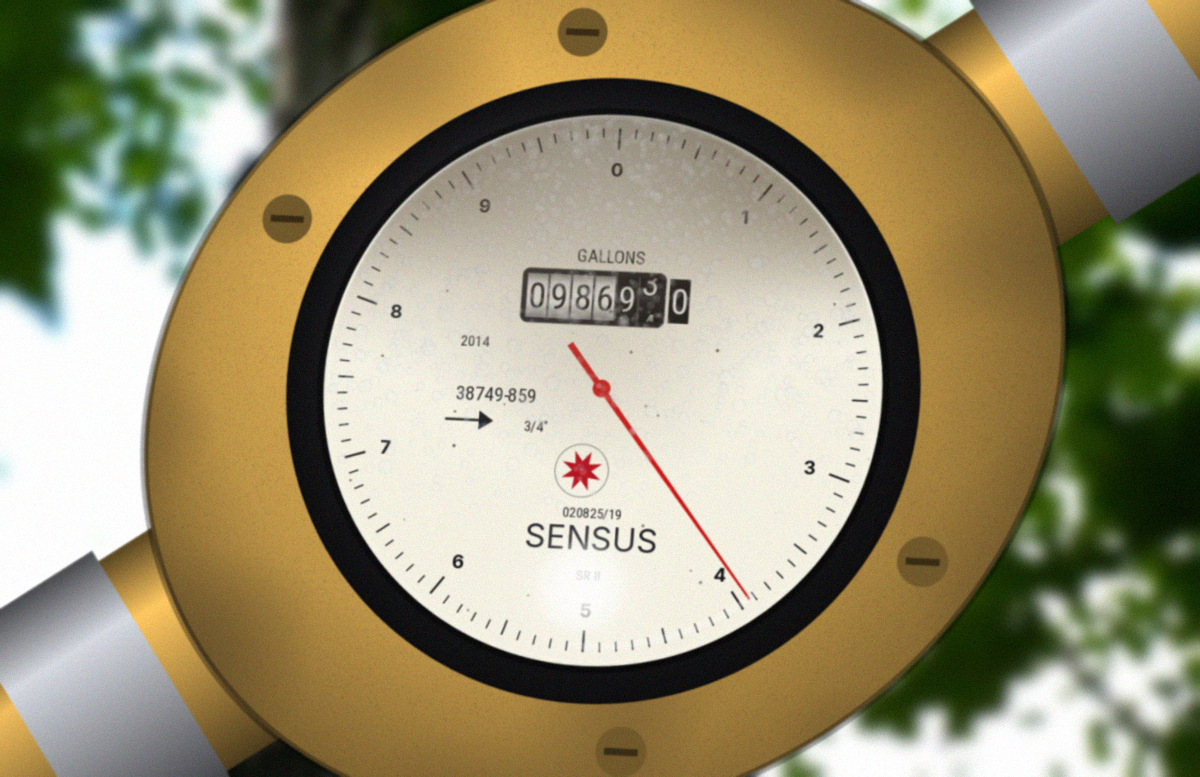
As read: {"value": 986933.9, "unit": "gal"}
